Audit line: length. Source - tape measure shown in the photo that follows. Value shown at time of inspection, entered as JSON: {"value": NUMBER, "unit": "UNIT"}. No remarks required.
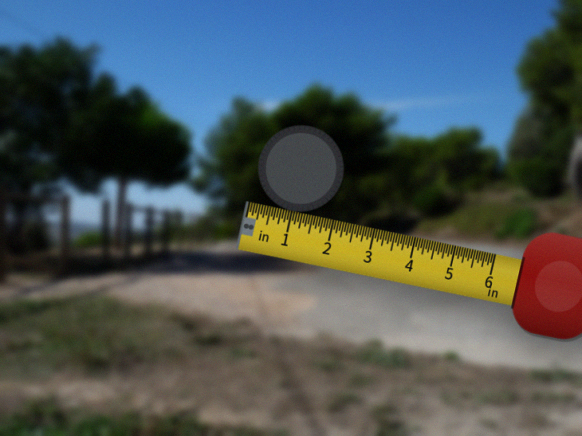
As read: {"value": 2, "unit": "in"}
